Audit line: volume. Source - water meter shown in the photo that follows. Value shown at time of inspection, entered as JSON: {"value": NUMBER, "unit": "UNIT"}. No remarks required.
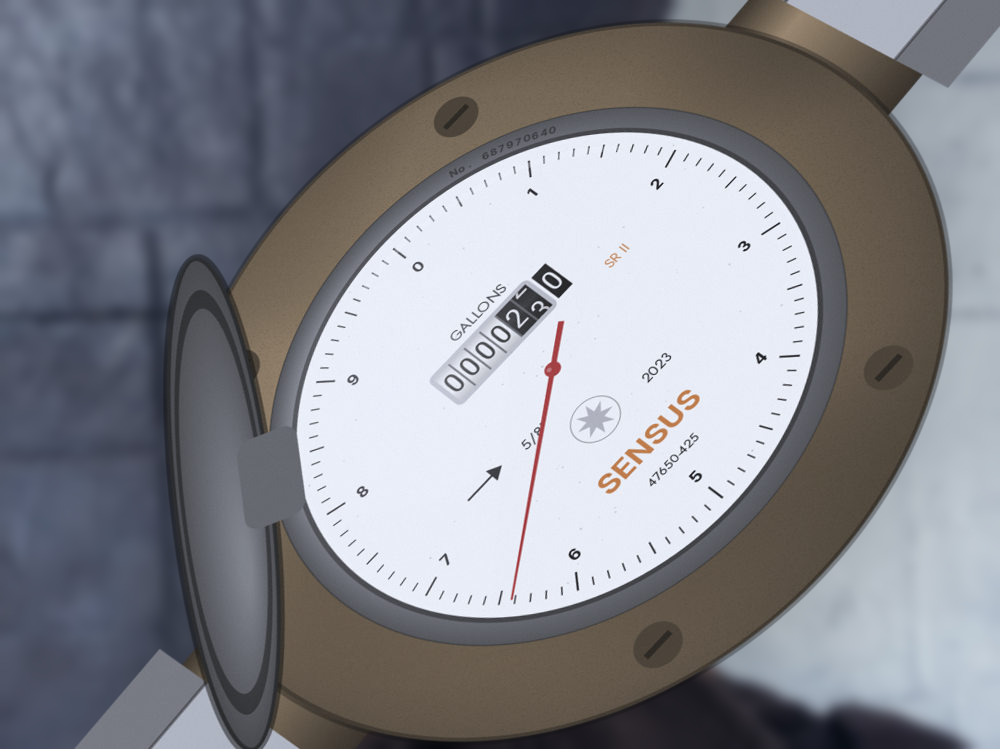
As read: {"value": 226.4, "unit": "gal"}
